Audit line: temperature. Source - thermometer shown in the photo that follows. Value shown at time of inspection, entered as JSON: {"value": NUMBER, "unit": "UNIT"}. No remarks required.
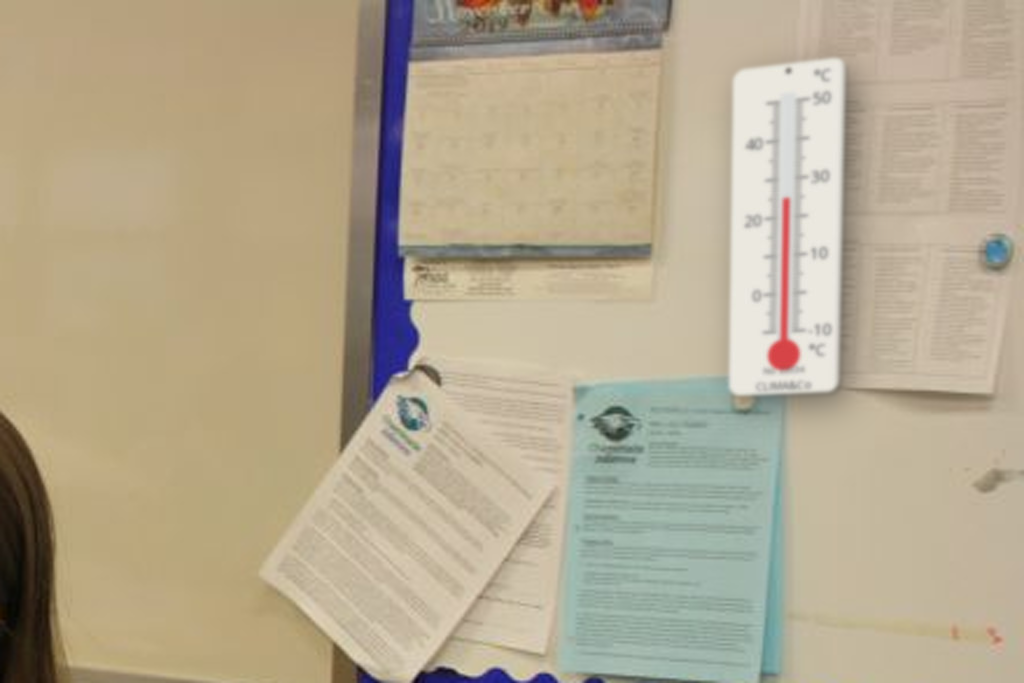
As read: {"value": 25, "unit": "°C"}
